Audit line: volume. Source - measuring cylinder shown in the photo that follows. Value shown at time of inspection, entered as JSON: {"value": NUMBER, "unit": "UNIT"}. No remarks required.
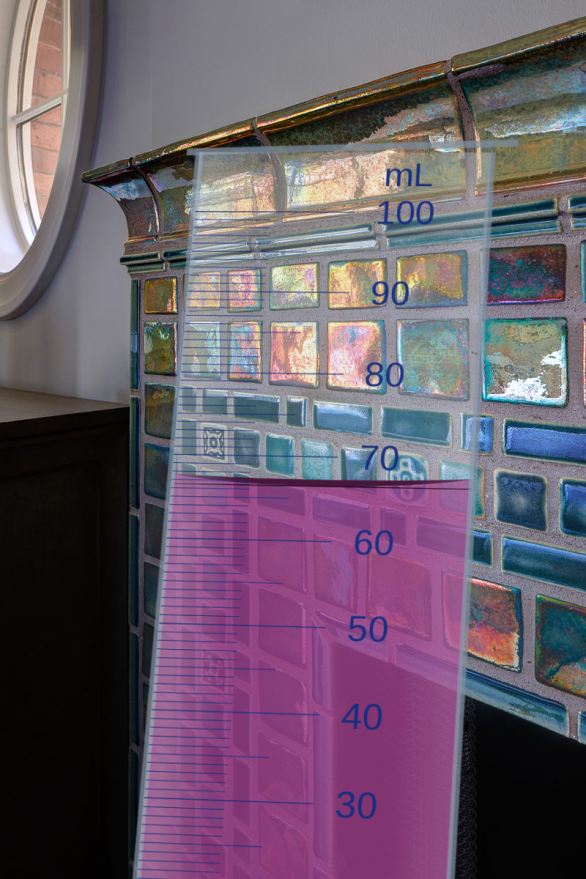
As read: {"value": 66.5, "unit": "mL"}
